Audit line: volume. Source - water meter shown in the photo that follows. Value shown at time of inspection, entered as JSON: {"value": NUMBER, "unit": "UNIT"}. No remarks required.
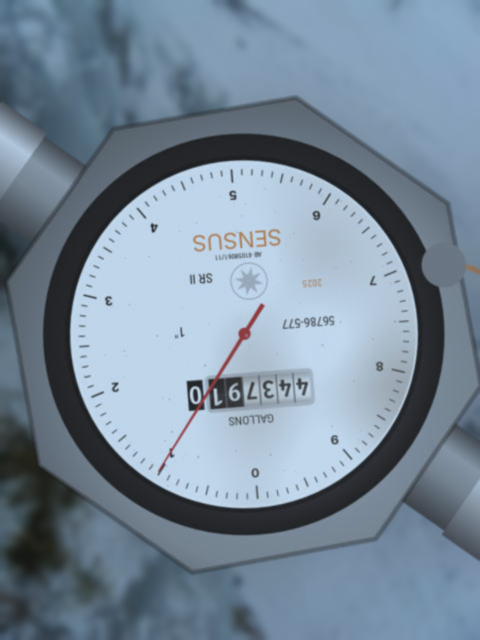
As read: {"value": 4437911.0, "unit": "gal"}
